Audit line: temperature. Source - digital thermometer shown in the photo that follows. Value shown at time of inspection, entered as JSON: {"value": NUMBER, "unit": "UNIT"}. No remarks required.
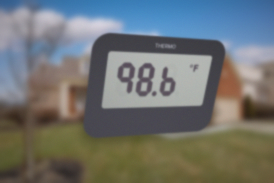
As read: {"value": 98.6, "unit": "°F"}
